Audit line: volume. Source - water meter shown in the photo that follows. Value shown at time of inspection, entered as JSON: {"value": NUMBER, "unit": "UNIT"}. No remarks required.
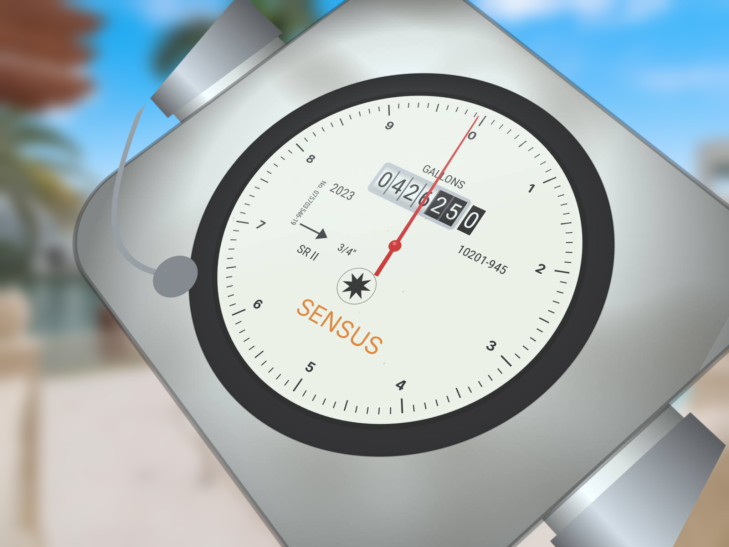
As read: {"value": 426249.9, "unit": "gal"}
